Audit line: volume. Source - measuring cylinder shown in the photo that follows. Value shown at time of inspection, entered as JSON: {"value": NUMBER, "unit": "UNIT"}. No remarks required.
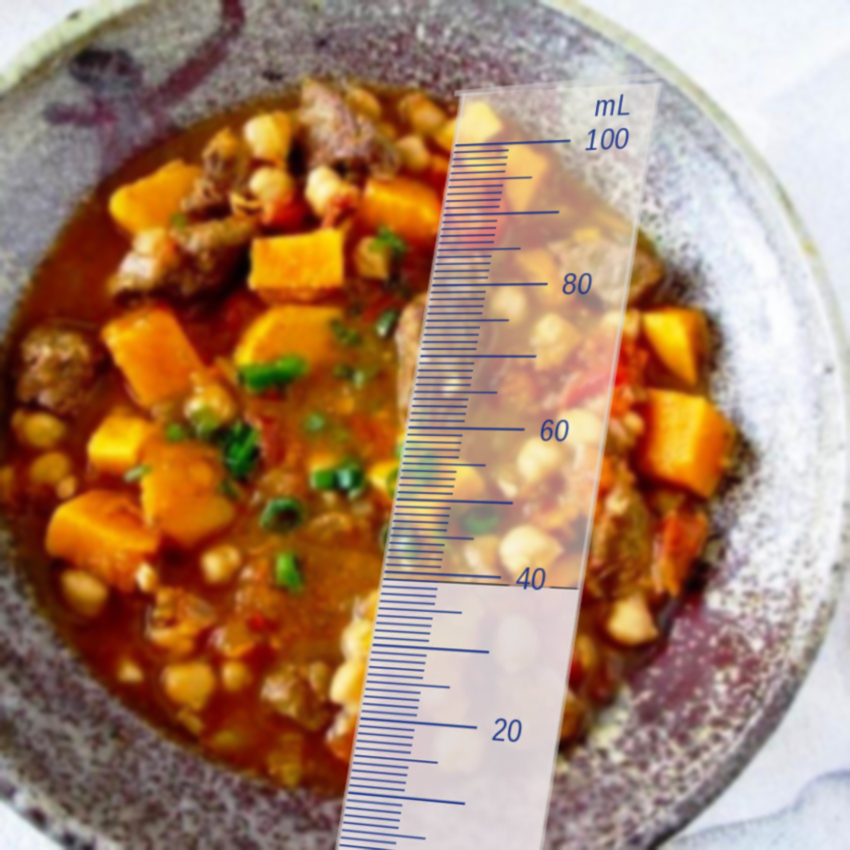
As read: {"value": 39, "unit": "mL"}
